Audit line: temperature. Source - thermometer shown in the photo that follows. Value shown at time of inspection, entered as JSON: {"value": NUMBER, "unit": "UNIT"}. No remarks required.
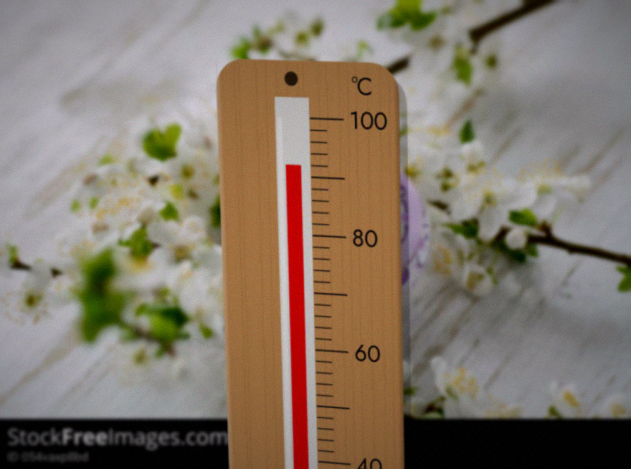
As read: {"value": 92, "unit": "°C"}
